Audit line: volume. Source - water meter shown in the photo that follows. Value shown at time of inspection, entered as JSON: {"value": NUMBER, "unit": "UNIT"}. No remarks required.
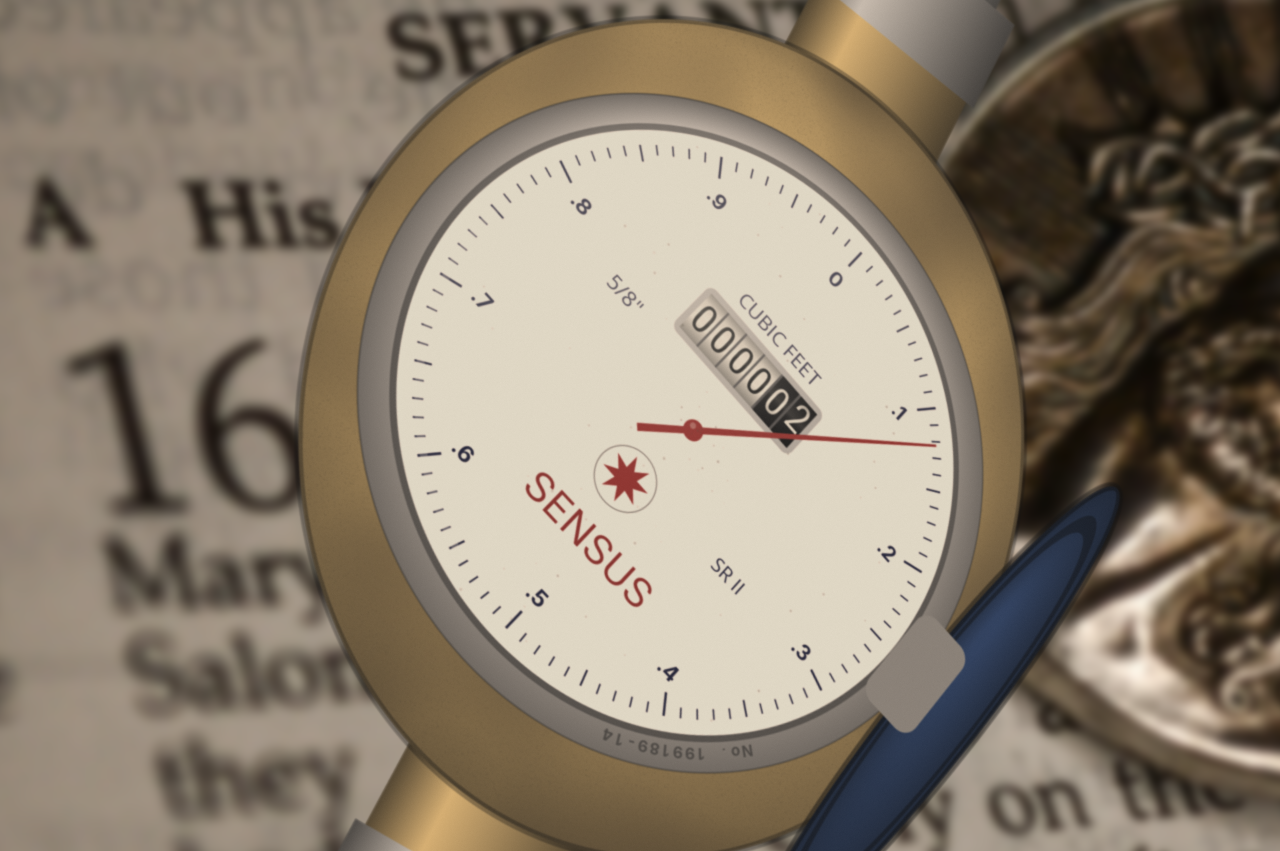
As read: {"value": 2.12, "unit": "ft³"}
